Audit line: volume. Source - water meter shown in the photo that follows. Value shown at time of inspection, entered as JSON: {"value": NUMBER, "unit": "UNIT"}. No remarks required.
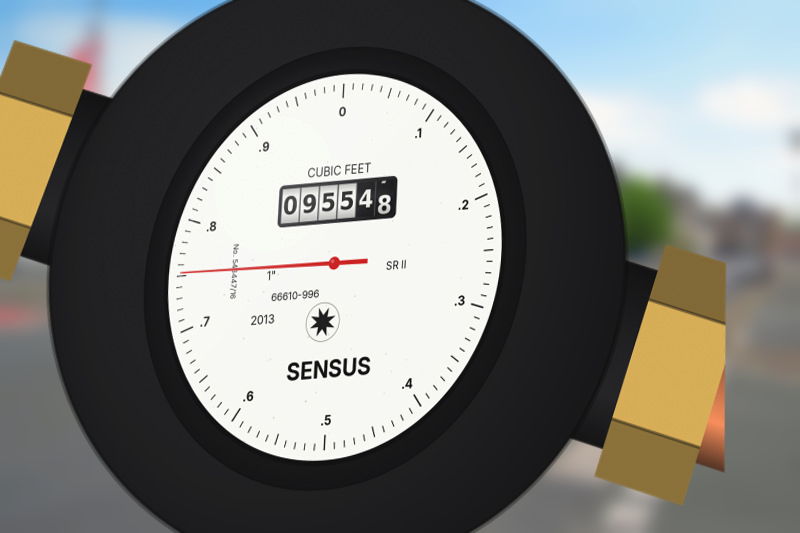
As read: {"value": 95547.75, "unit": "ft³"}
